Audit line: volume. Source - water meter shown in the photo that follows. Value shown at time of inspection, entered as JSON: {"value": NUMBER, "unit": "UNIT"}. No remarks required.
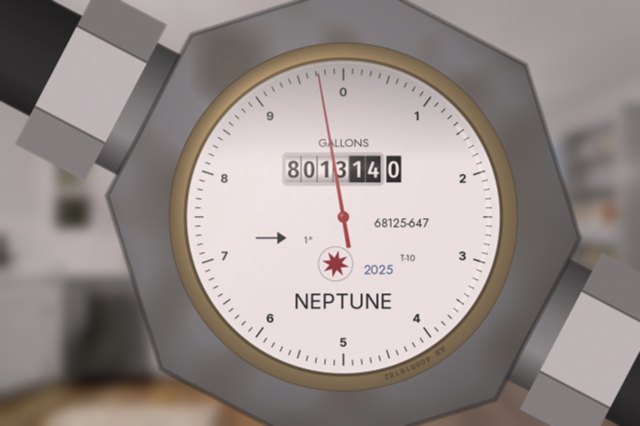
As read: {"value": 8013139.7, "unit": "gal"}
